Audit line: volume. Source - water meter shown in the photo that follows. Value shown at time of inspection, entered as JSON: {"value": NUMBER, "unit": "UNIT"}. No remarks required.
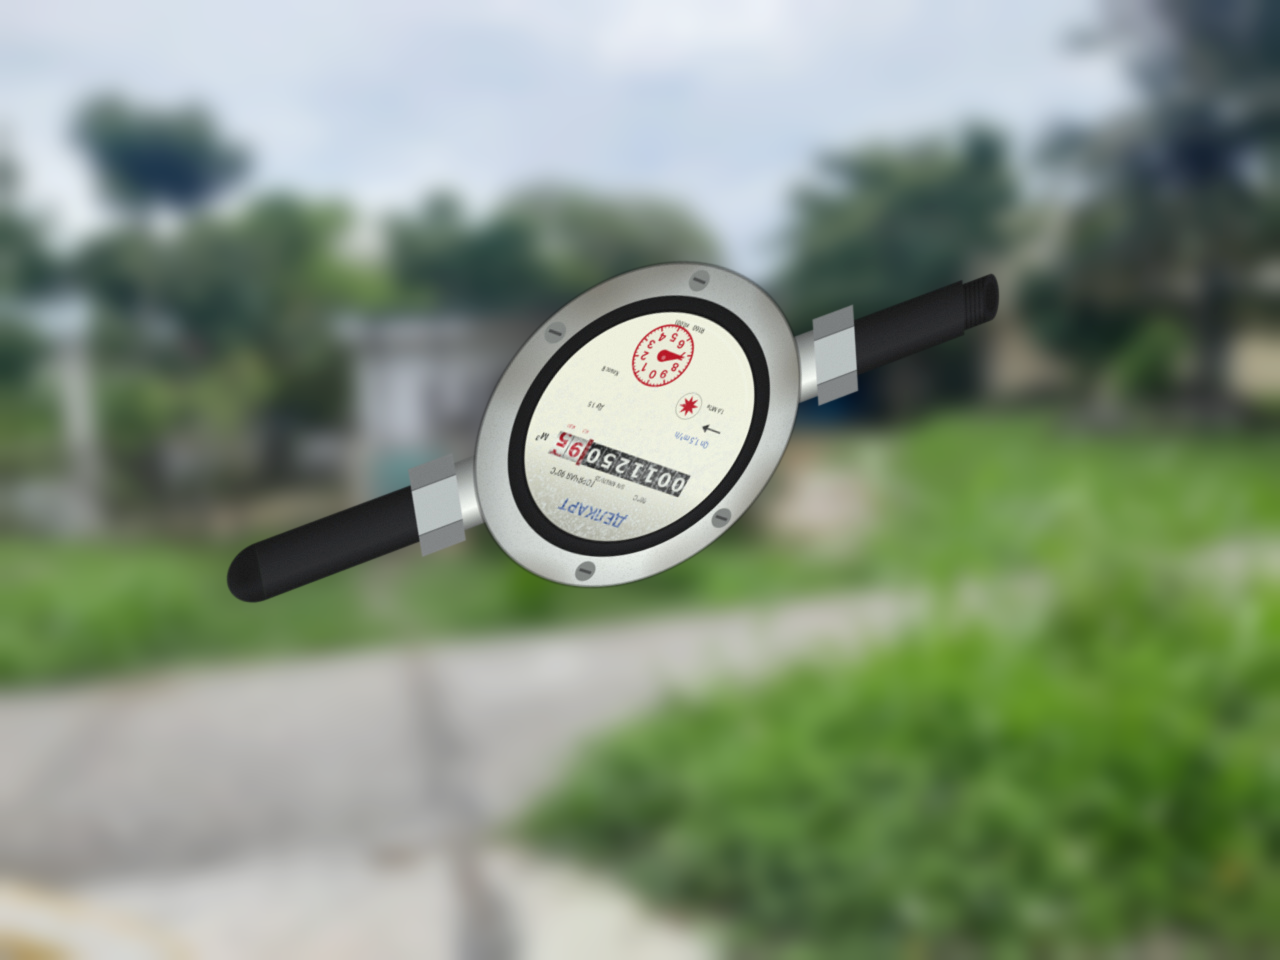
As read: {"value": 11250.947, "unit": "m³"}
